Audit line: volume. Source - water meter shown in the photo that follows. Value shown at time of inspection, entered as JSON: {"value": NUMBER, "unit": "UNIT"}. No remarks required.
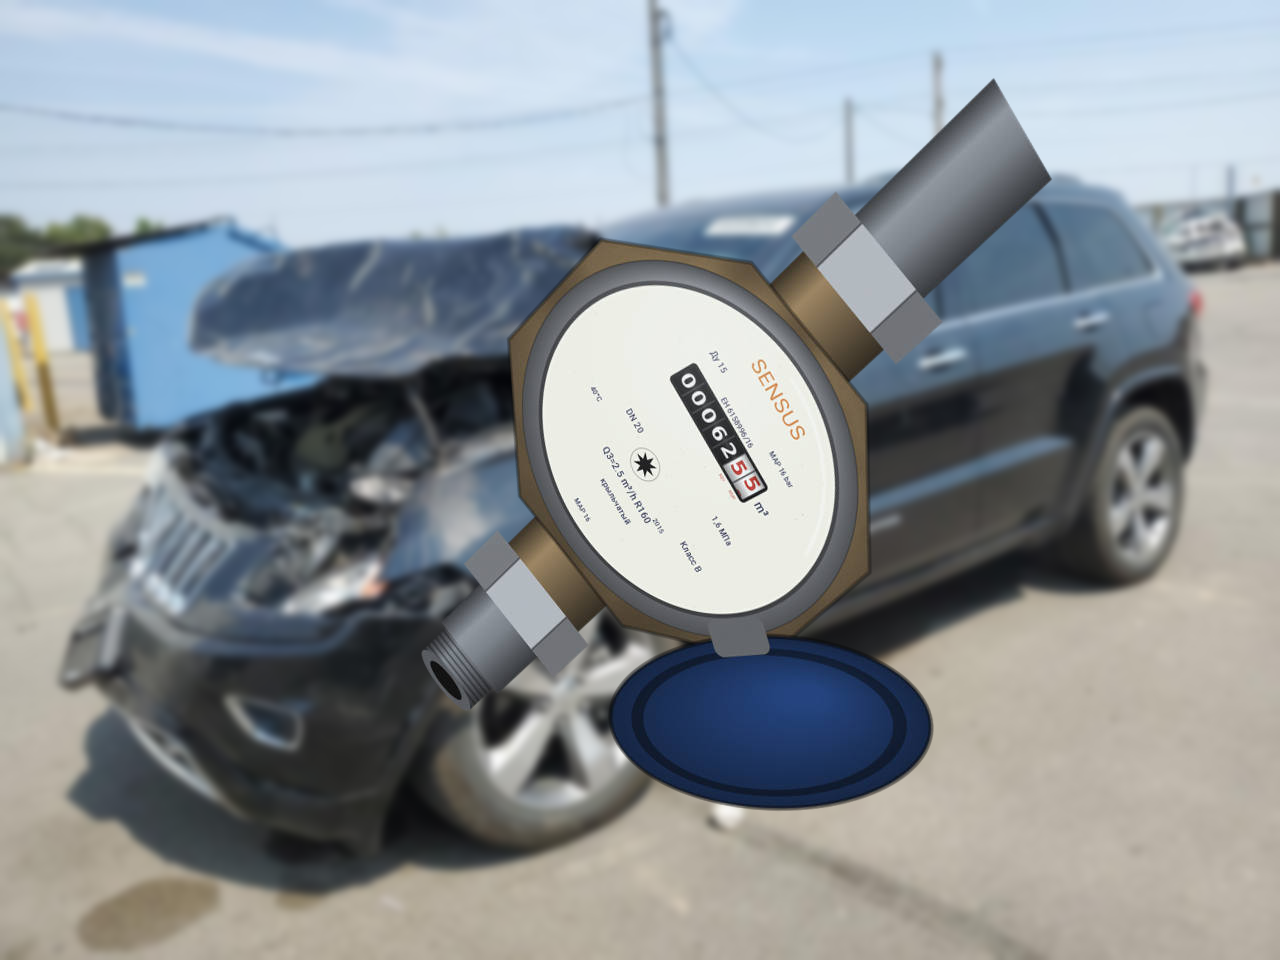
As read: {"value": 62.55, "unit": "m³"}
